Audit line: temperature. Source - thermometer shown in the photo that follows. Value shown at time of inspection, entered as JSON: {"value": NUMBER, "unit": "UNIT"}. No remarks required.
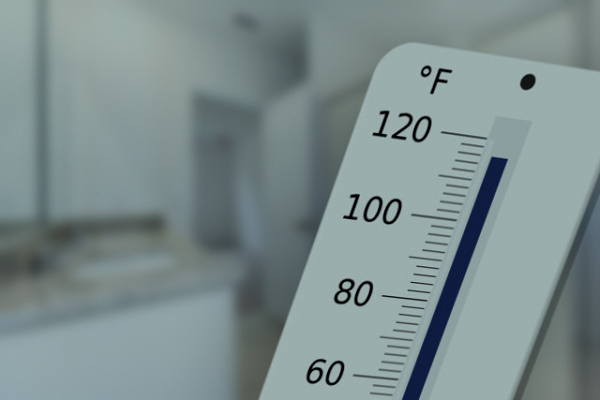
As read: {"value": 116, "unit": "°F"}
